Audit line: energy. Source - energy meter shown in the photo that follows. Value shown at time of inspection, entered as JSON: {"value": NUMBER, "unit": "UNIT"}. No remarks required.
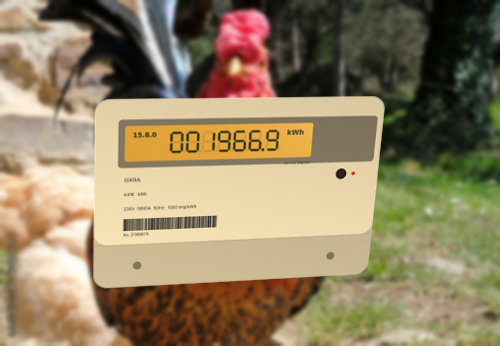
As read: {"value": 1966.9, "unit": "kWh"}
